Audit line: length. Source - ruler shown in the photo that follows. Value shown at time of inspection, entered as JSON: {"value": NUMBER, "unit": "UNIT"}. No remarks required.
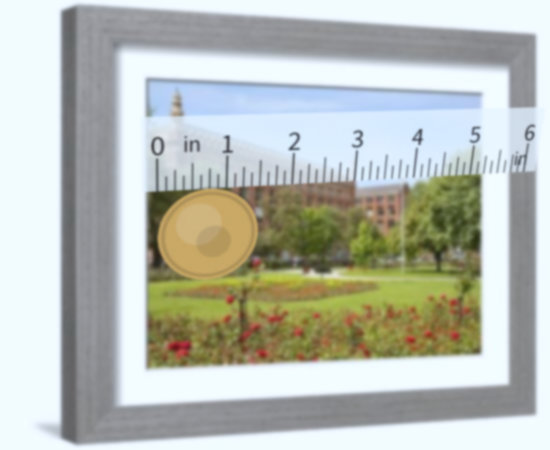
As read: {"value": 1.5, "unit": "in"}
